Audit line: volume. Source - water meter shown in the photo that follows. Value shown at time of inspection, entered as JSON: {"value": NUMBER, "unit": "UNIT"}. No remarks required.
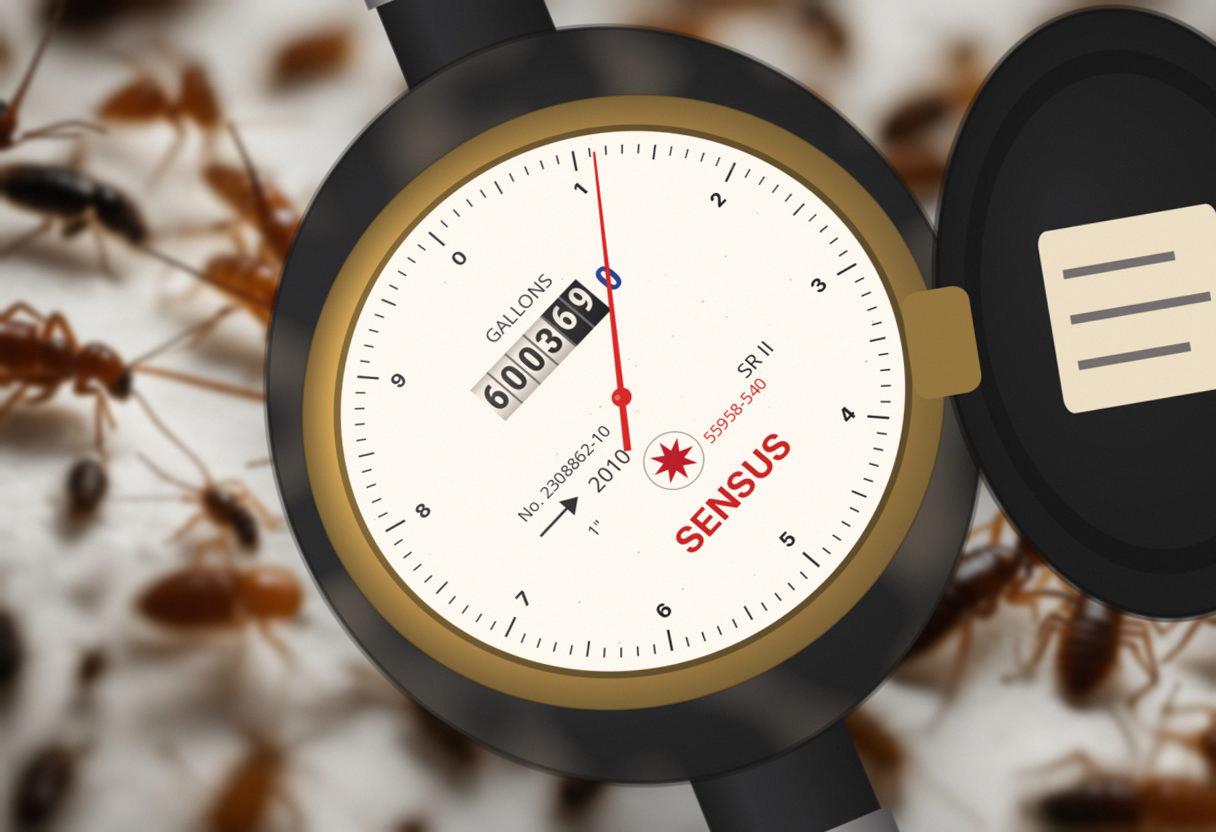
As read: {"value": 6003691.1, "unit": "gal"}
